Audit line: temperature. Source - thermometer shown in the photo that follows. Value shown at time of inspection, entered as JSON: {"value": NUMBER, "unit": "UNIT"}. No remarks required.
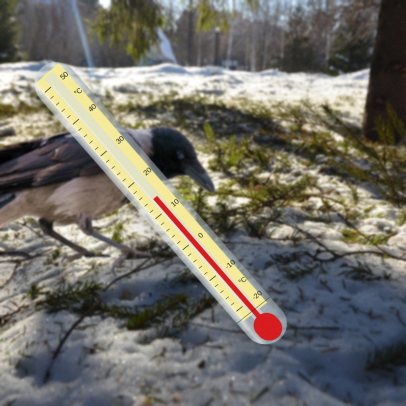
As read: {"value": 14, "unit": "°C"}
